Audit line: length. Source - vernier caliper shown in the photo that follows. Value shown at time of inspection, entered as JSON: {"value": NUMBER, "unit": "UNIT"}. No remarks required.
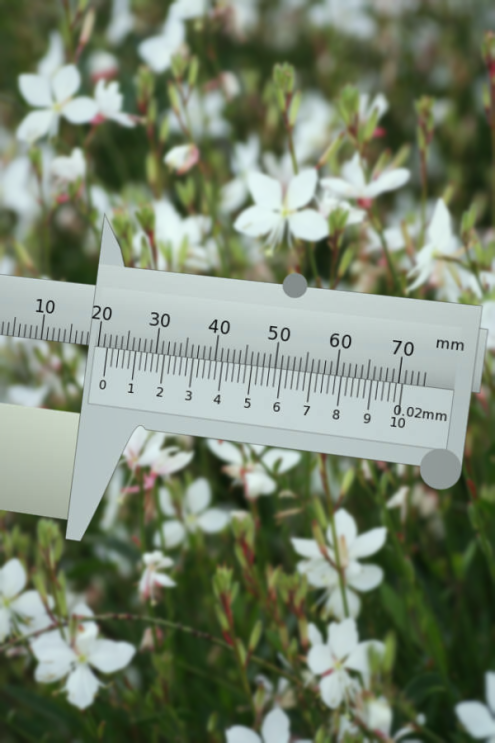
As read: {"value": 21.6, "unit": "mm"}
